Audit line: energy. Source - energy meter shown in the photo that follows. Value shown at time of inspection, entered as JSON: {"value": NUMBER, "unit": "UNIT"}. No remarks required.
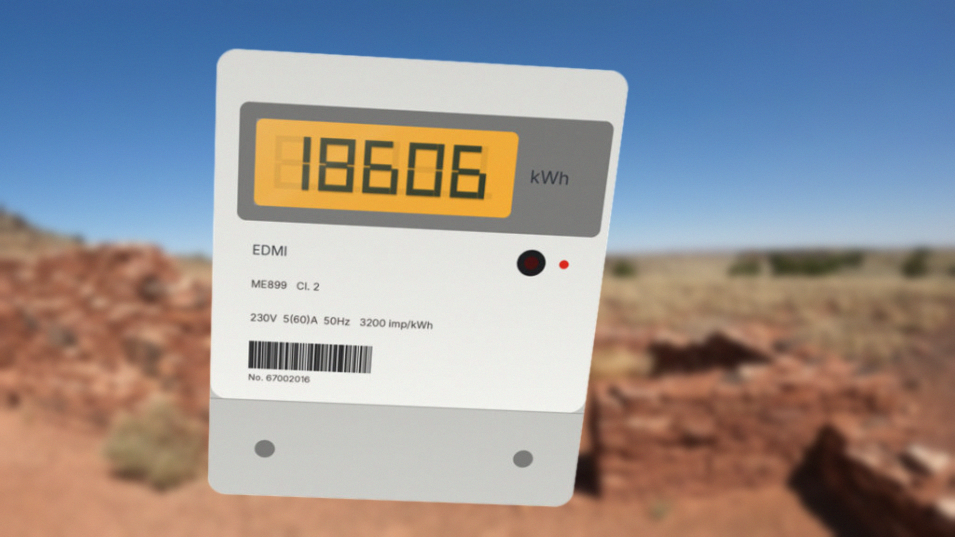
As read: {"value": 18606, "unit": "kWh"}
